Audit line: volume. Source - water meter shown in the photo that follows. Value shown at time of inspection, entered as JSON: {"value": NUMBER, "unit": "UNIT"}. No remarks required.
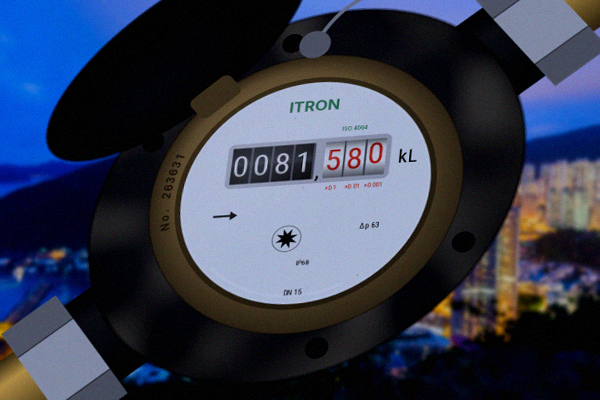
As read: {"value": 81.580, "unit": "kL"}
